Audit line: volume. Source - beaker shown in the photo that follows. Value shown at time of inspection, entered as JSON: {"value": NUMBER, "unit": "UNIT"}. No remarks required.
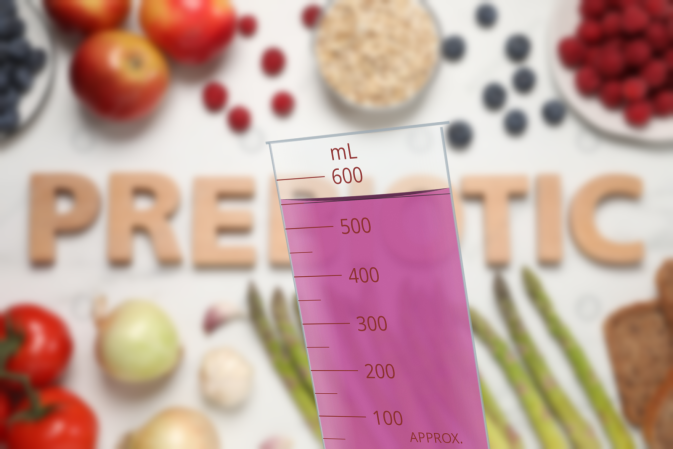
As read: {"value": 550, "unit": "mL"}
